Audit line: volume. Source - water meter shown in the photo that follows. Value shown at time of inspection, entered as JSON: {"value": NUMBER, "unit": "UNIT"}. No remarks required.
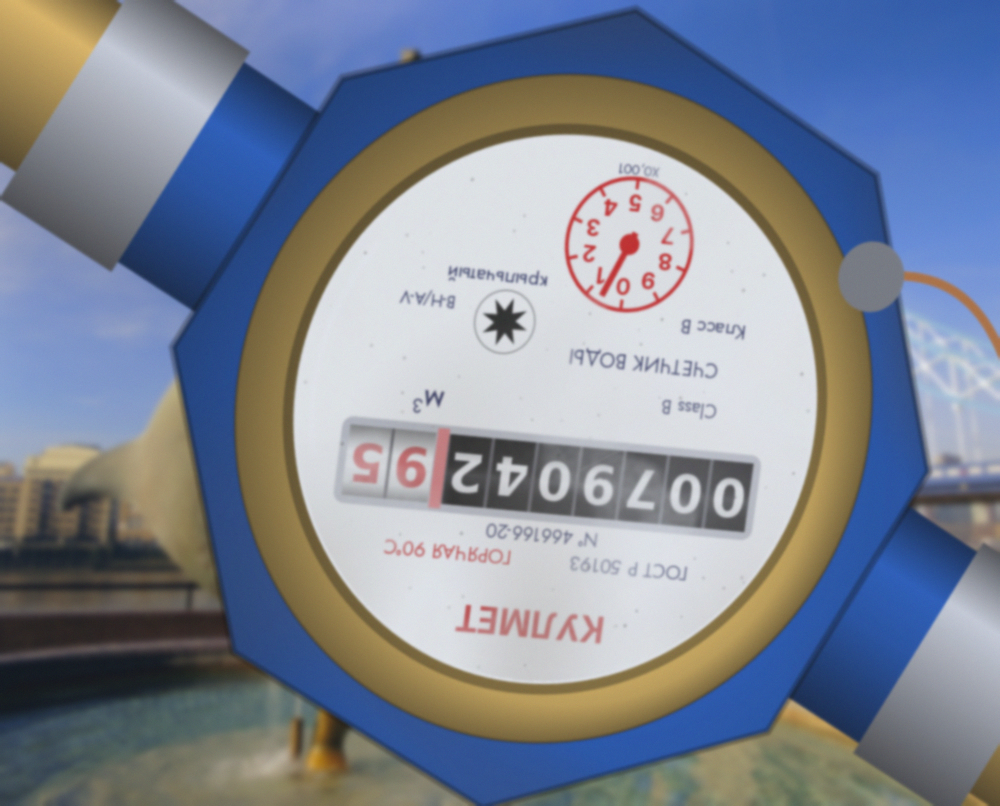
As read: {"value": 79042.950, "unit": "m³"}
